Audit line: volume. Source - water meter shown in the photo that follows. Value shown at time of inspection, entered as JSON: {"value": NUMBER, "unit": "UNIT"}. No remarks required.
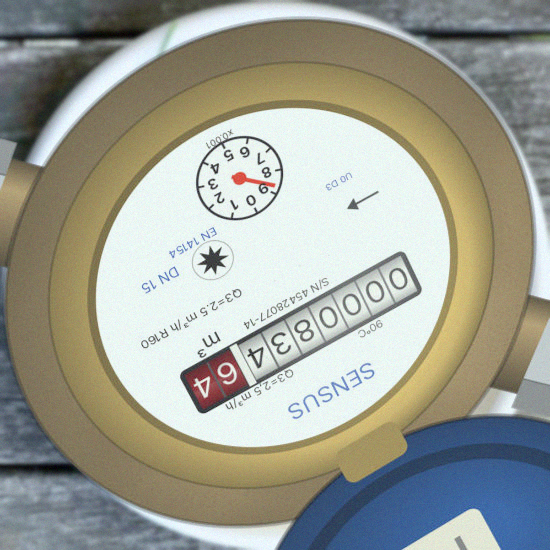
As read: {"value": 834.648, "unit": "m³"}
